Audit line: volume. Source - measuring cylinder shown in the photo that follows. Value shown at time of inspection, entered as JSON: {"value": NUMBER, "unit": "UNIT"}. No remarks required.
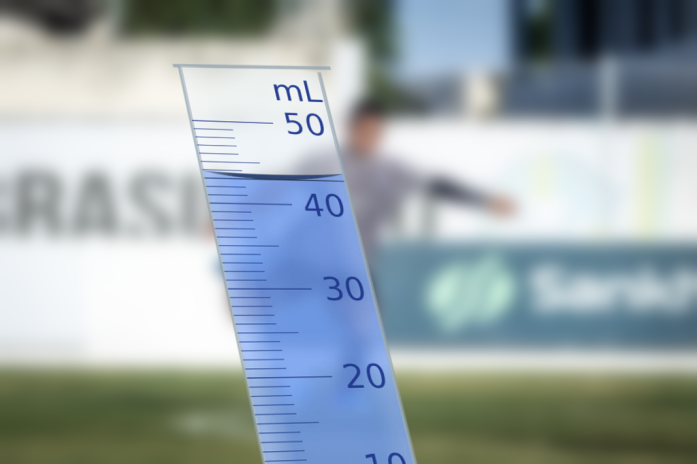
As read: {"value": 43, "unit": "mL"}
